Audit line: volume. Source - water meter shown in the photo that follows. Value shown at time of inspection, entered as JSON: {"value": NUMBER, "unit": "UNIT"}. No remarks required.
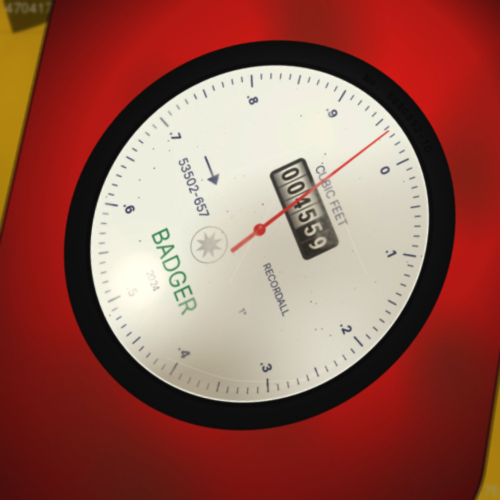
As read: {"value": 4558.96, "unit": "ft³"}
